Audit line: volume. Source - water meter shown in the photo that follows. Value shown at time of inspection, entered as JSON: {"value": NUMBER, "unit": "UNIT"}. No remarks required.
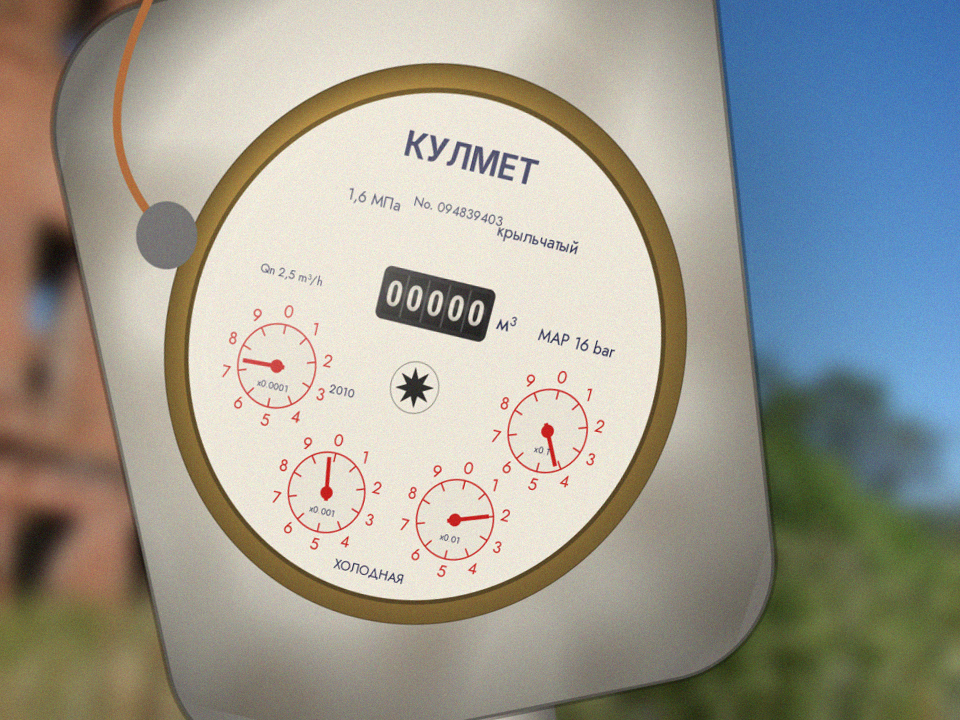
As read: {"value": 0.4197, "unit": "m³"}
